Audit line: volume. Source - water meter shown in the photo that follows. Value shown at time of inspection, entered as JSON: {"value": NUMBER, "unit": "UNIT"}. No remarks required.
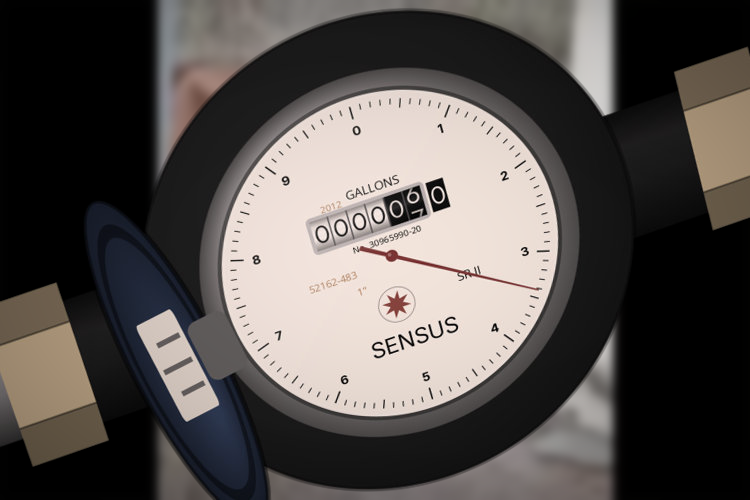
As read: {"value": 63.4, "unit": "gal"}
